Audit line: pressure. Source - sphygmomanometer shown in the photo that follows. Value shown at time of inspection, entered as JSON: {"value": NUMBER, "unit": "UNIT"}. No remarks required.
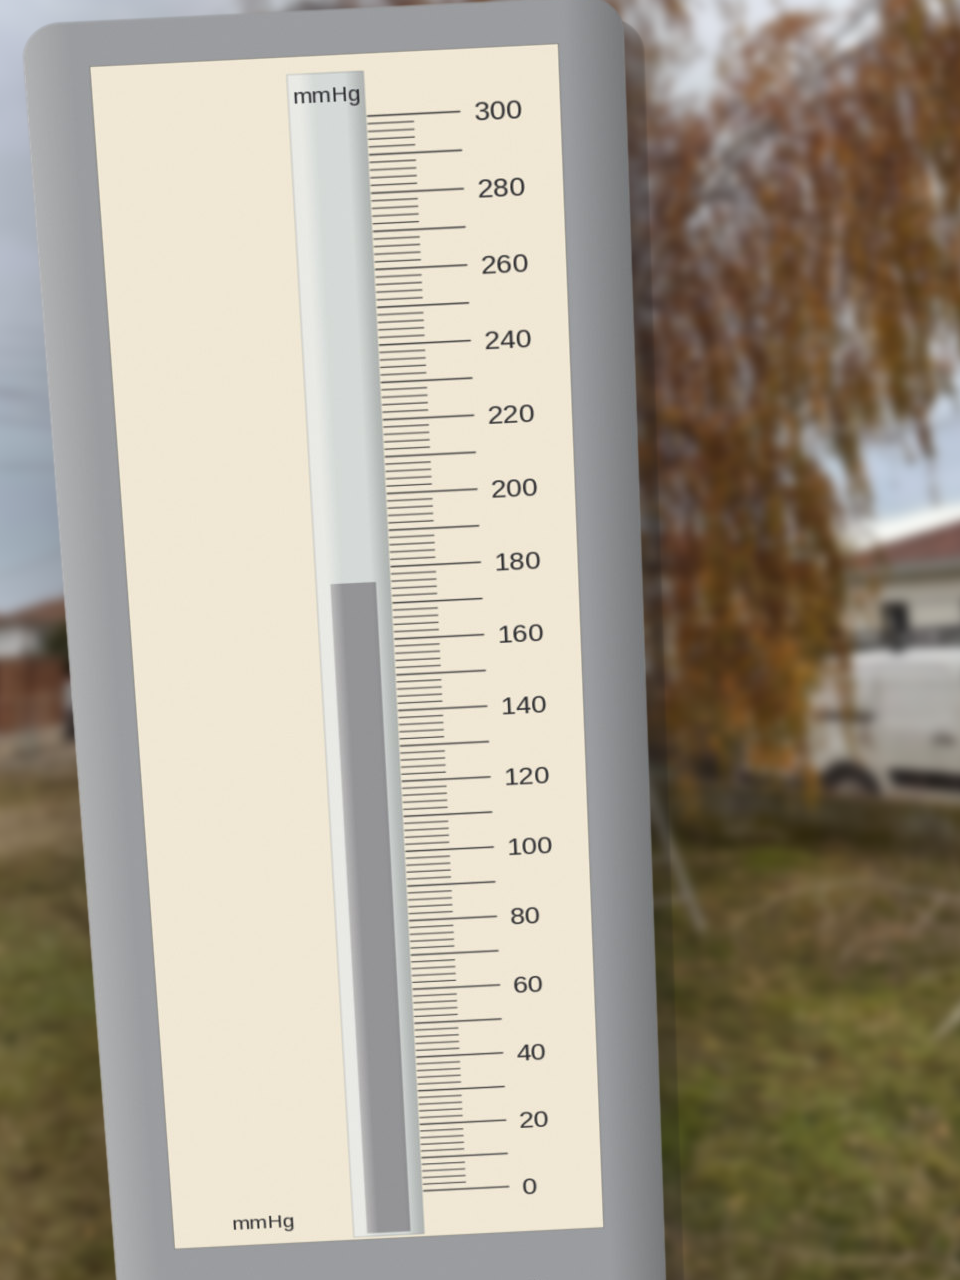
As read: {"value": 176, "unit": "mmHg"}
